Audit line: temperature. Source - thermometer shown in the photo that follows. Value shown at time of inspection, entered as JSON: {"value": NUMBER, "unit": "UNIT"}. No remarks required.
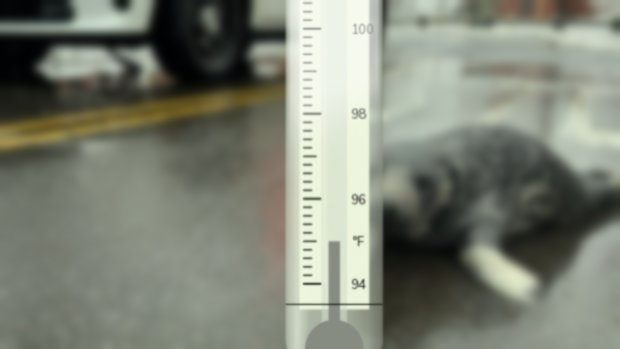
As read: {"value": 95, "unit": "°F"}
